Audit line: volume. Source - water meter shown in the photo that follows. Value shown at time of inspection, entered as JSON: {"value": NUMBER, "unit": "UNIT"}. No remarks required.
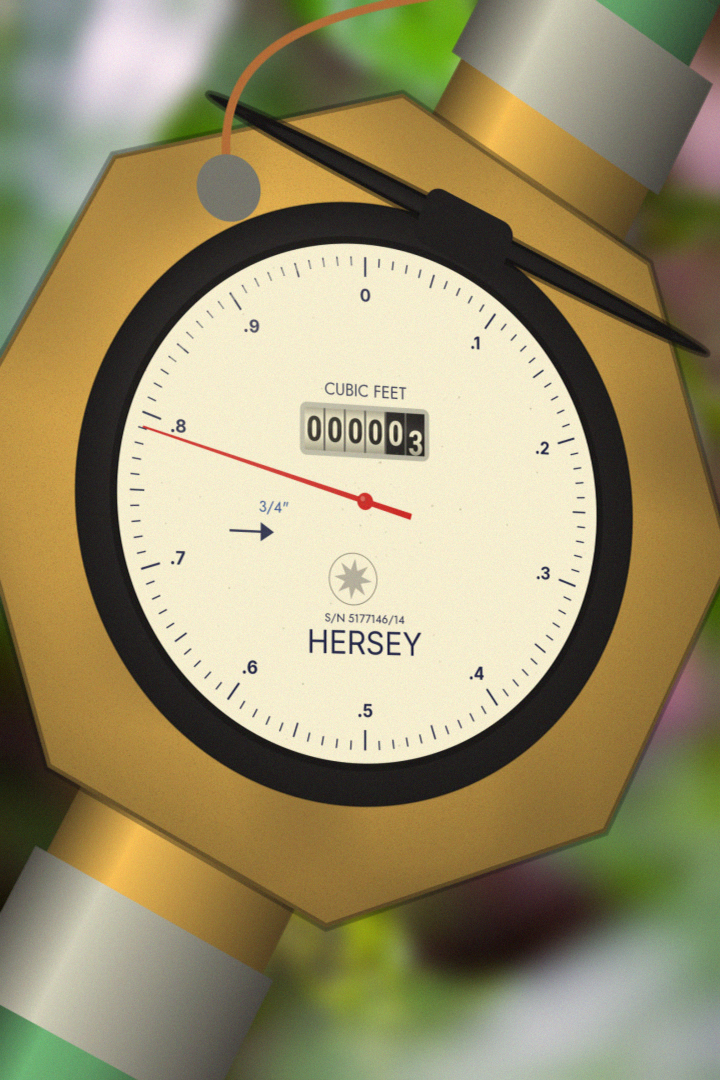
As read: {"value": 2.79, "unit": "ft³"}
